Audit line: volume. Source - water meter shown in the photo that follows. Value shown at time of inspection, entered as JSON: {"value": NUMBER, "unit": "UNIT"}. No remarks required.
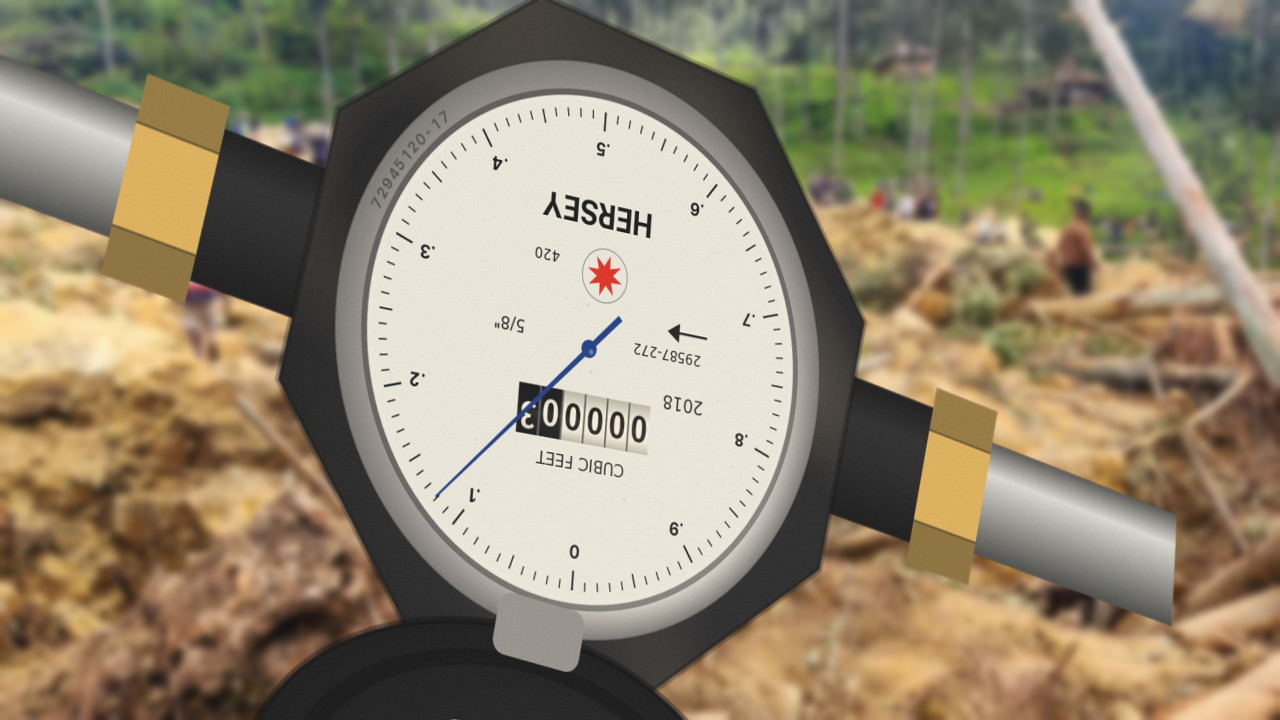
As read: {"value": 3.12, "unit": "ft³"}
